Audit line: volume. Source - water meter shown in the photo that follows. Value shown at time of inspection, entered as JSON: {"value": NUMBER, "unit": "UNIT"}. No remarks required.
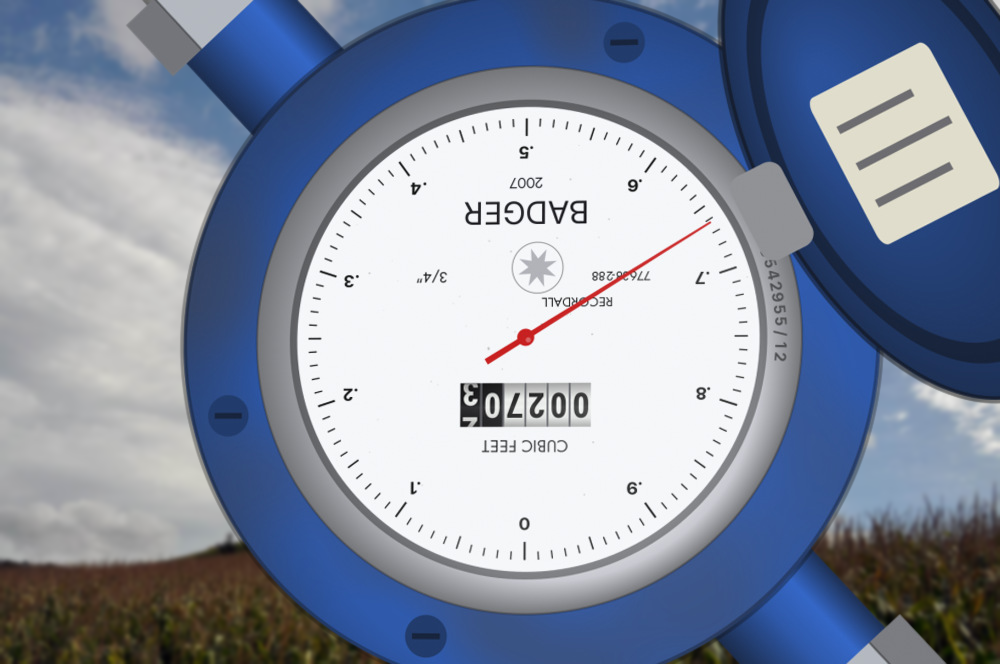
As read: {"value": 2702.66, "unit": "ft³"}
